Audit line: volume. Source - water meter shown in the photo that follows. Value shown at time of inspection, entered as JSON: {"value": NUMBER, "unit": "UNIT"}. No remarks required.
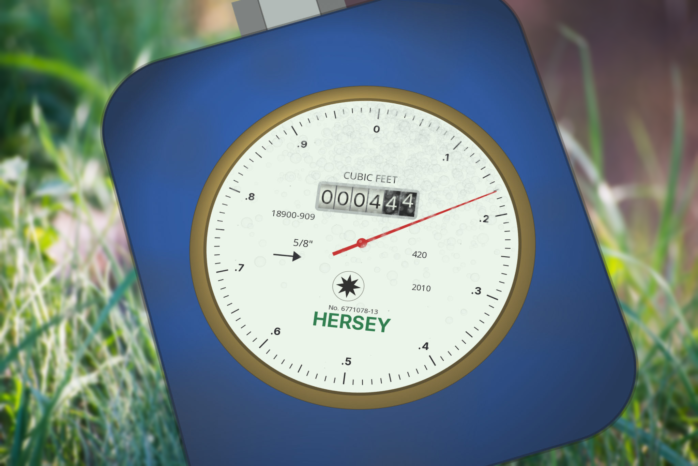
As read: {"value": 444.17, "unit": "ft³"}
